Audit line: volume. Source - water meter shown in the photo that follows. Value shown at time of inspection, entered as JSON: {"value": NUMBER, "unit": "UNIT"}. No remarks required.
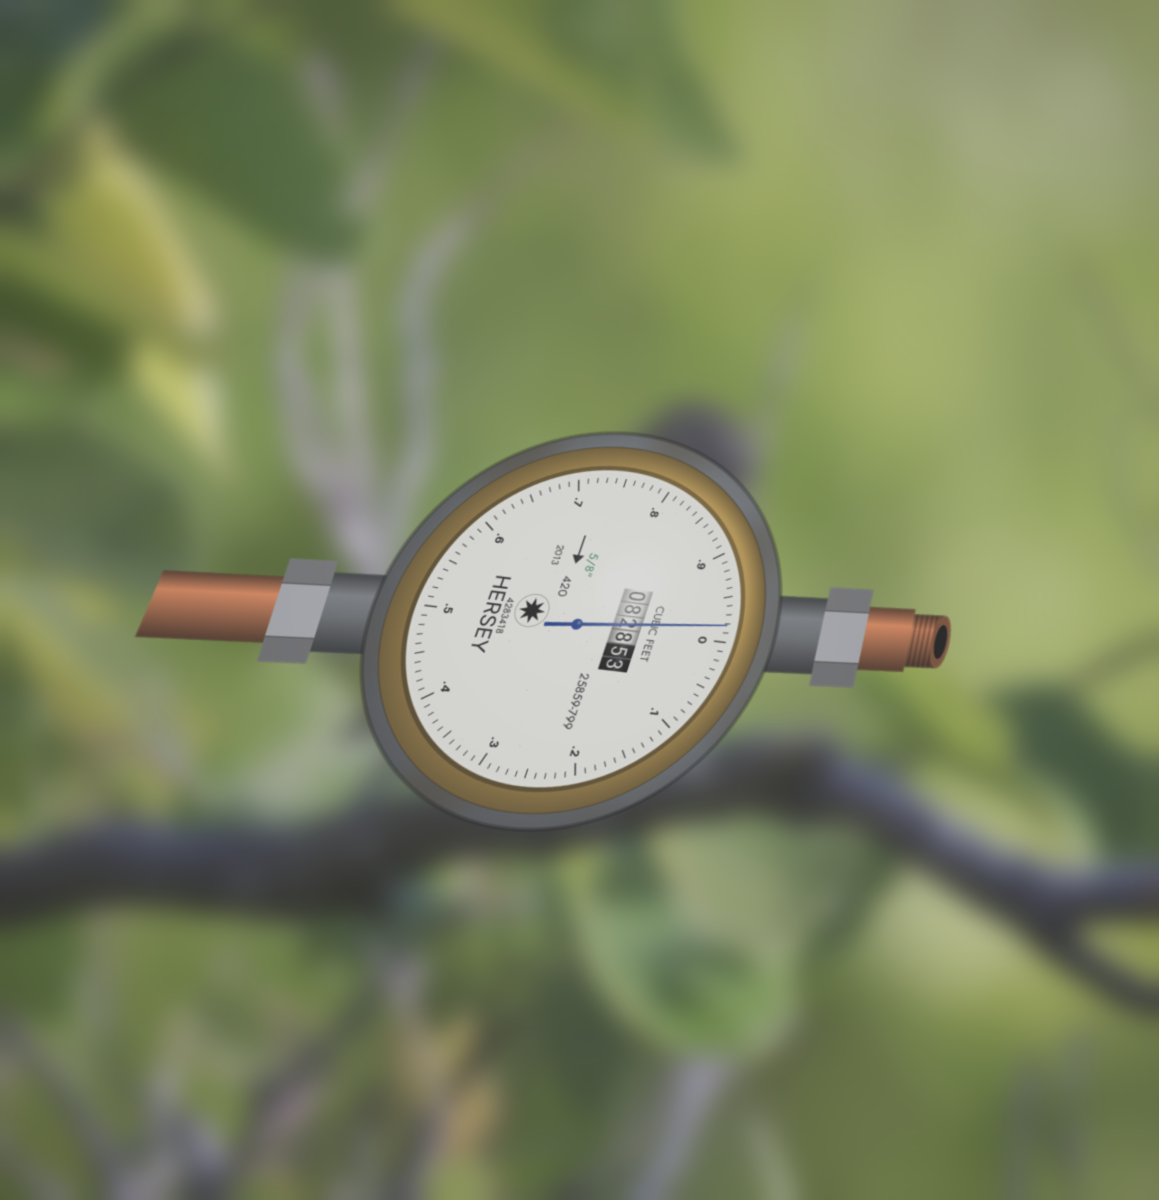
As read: {"value": 82852.98, "unit": "ft³"}
